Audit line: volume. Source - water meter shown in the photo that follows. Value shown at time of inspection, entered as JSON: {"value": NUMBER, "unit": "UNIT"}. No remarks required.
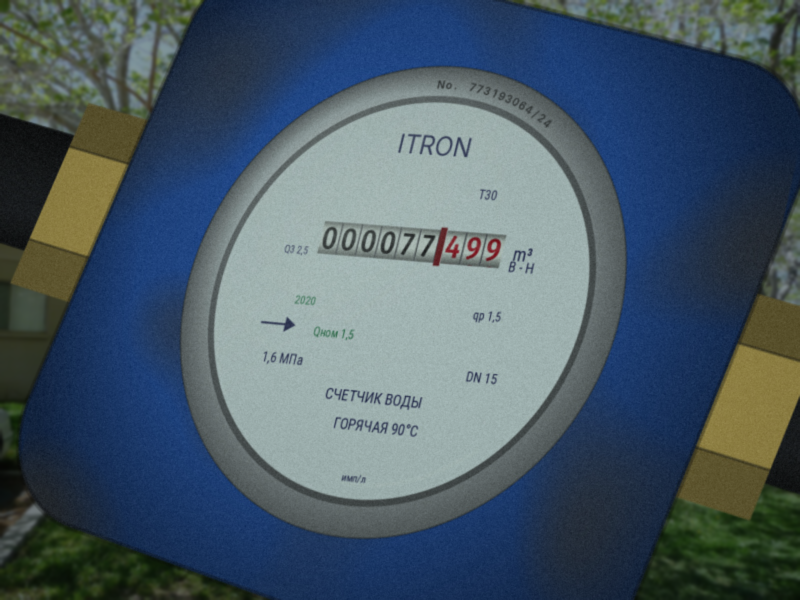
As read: {"value": 77.499, "unit": "m³"}
